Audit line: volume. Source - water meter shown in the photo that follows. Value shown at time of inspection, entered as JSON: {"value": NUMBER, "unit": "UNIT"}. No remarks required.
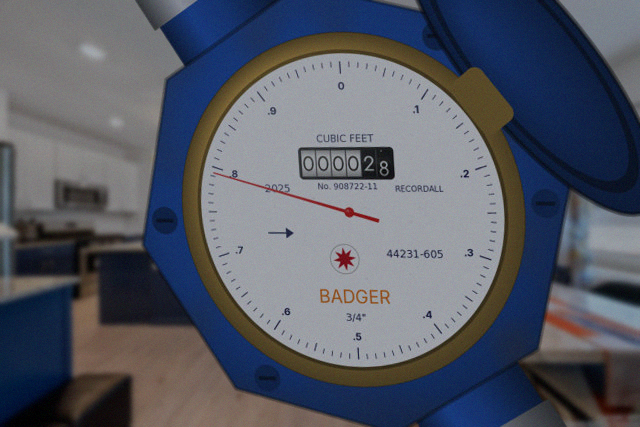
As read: {"value": 27.79, "unit": "ft³"}
